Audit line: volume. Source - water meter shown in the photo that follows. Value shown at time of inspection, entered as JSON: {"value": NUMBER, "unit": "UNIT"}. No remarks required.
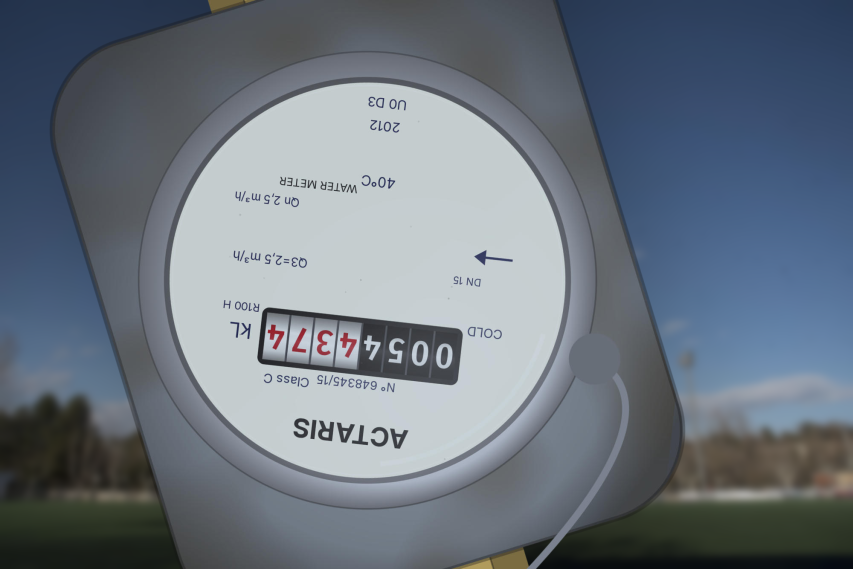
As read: {"value": 54.4374, "unit": "kL"}
